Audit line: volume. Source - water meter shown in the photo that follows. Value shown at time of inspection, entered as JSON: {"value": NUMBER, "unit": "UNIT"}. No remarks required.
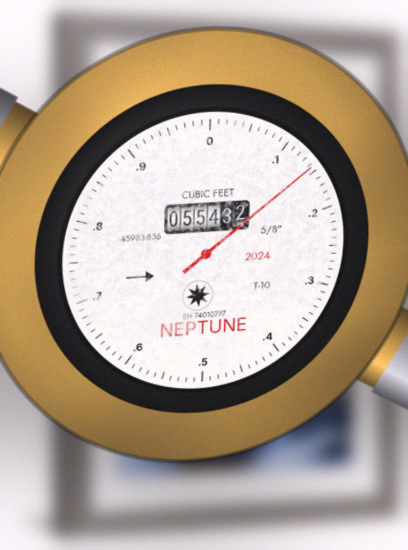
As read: {"value": 55432.14, "unit": "ft³"}
